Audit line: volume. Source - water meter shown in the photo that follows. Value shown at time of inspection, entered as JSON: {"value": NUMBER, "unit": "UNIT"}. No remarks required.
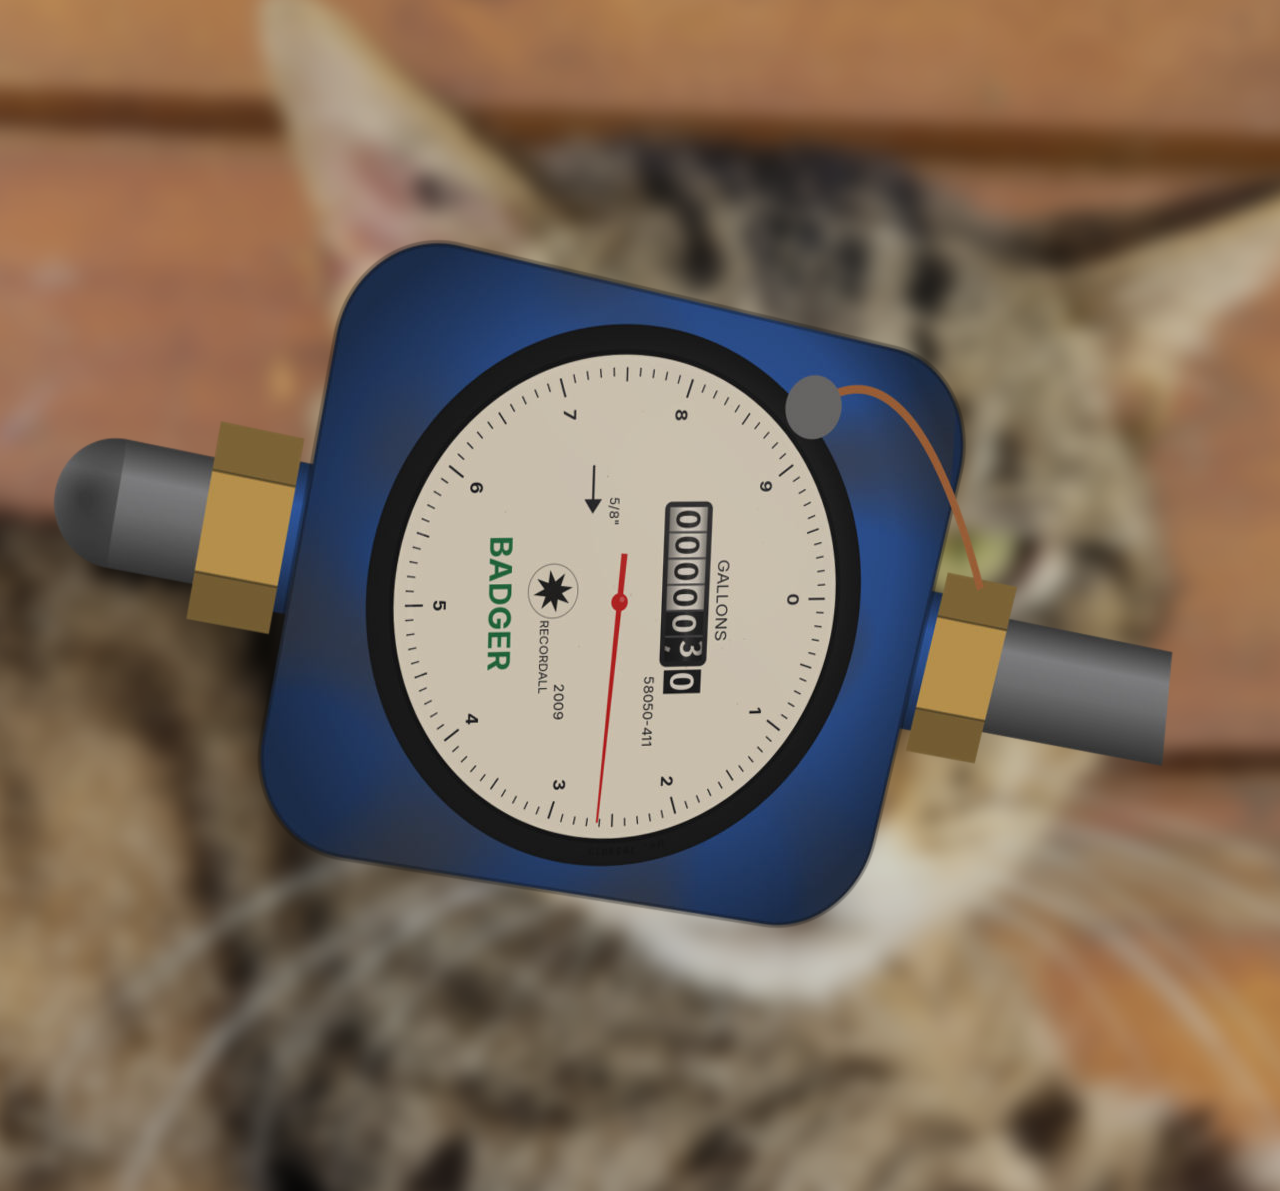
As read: {"value": 32.6, "unit": "gal"}
